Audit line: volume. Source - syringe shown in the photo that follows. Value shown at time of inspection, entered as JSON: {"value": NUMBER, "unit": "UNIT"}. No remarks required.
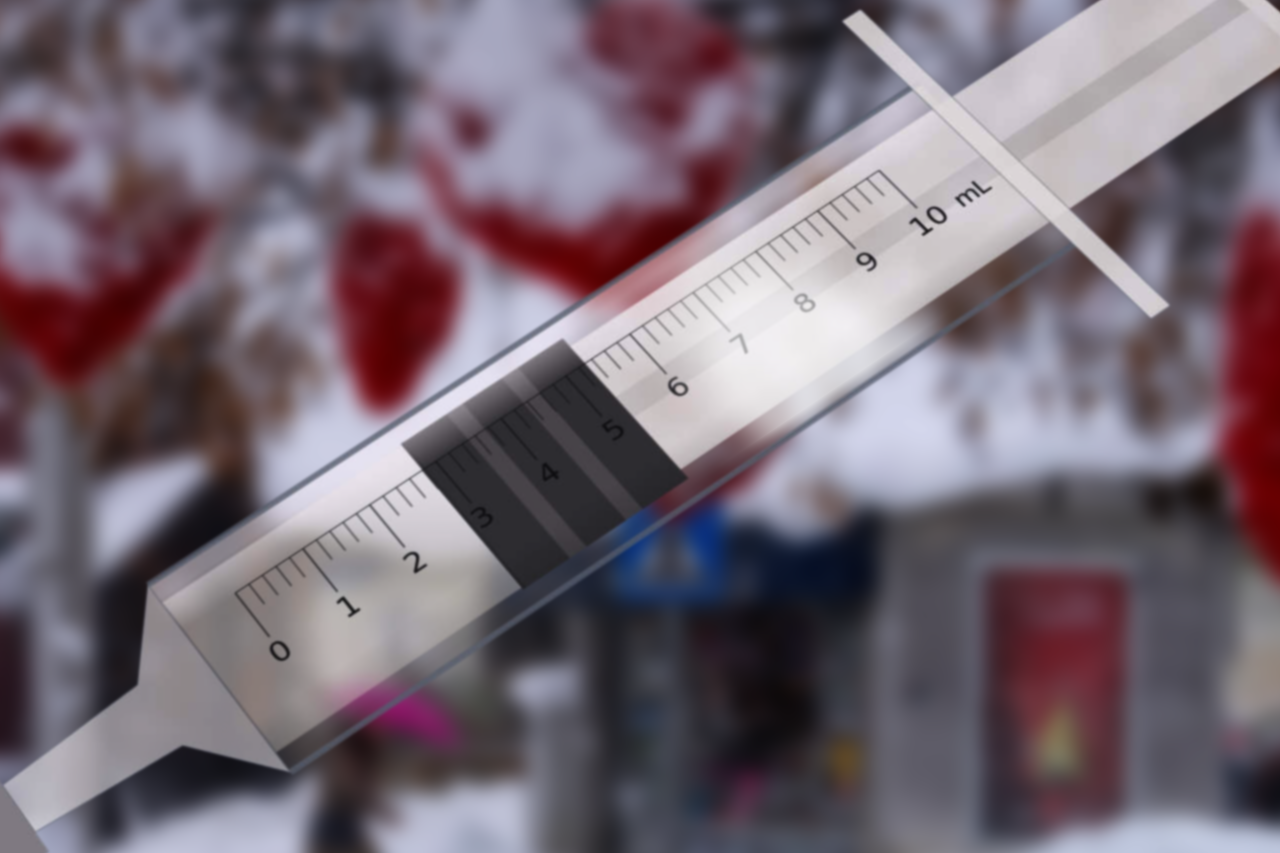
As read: {"value": 2.8, "unit": "mL"}
